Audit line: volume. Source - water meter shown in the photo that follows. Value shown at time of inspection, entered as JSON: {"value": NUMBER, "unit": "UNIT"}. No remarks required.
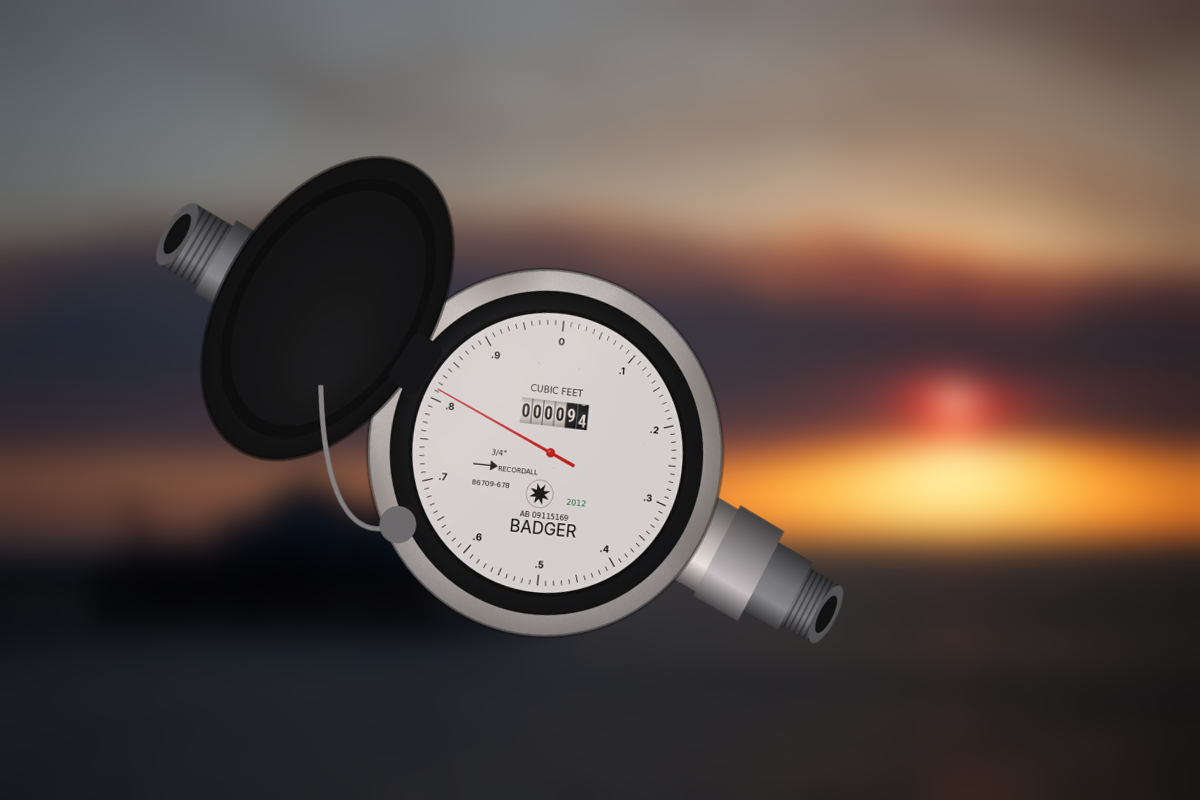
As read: {"value": 93.81, "unit": "ft³"}
